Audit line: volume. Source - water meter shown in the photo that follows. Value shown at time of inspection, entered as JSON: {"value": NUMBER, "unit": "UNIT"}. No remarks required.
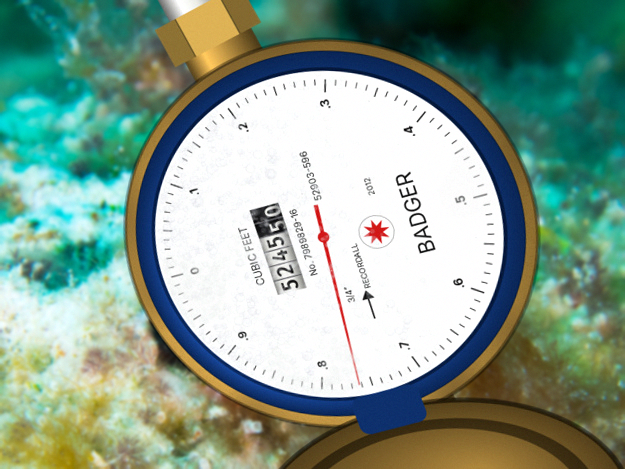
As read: {"value": 524549.76, "unit": "ft³"}
